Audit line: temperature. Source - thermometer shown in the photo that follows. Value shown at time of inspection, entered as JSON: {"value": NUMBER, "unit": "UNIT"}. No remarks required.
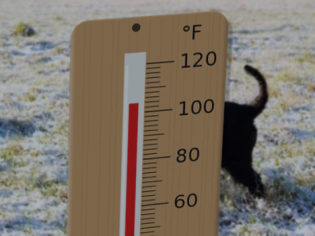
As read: {"value": 104, "unit": "°F"}
